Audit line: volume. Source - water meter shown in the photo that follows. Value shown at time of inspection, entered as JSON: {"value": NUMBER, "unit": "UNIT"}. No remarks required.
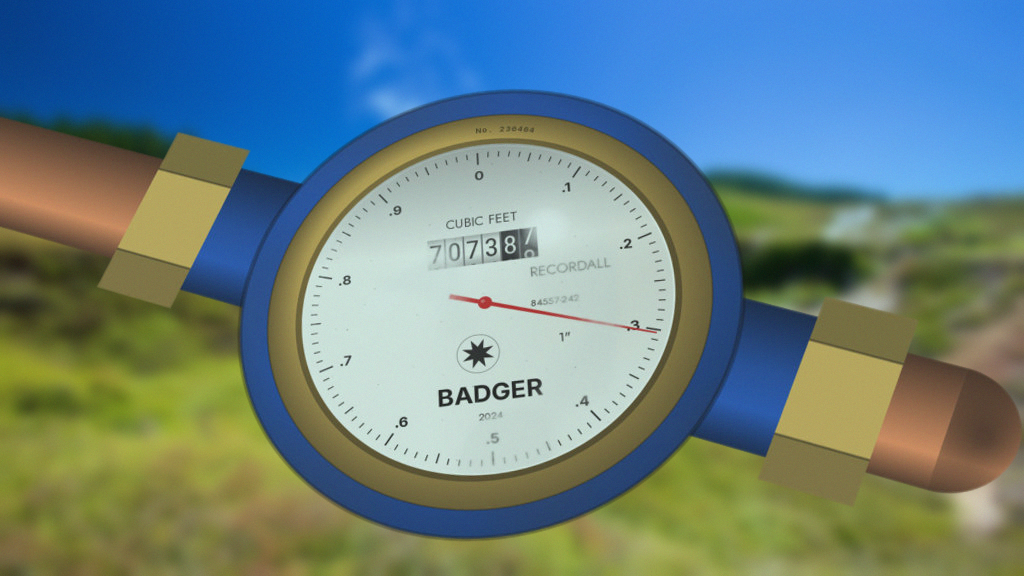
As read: {"value": 707387.30, "unit": "ft³"}
